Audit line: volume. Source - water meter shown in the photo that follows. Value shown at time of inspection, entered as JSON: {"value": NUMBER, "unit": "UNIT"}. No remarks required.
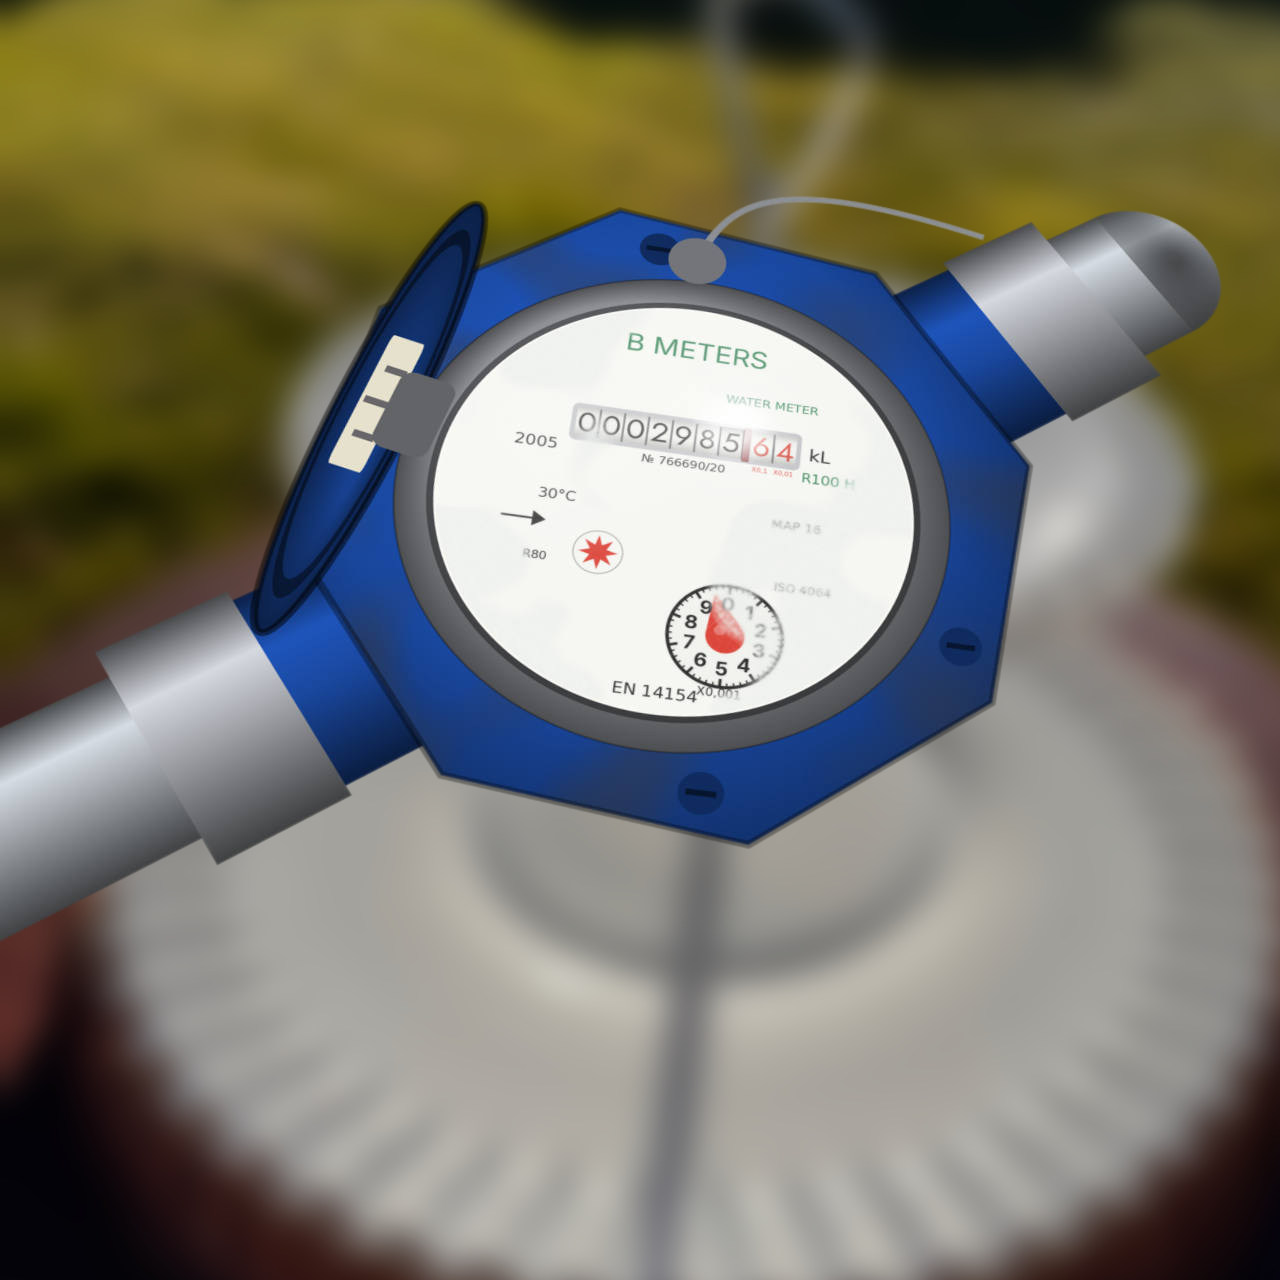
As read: {"value": 2985.639, "unit": "kL"}
